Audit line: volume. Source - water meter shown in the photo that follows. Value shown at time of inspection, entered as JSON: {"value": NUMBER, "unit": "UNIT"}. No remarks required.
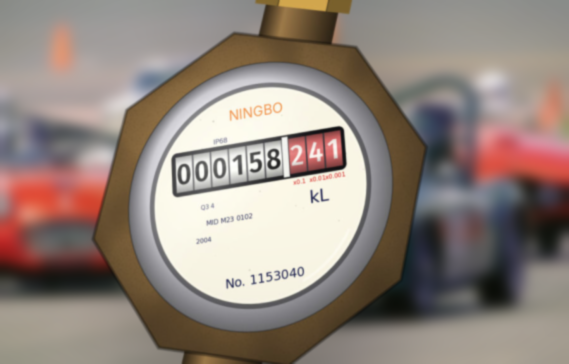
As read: {"value": 158.241, "unit": "kL"}
